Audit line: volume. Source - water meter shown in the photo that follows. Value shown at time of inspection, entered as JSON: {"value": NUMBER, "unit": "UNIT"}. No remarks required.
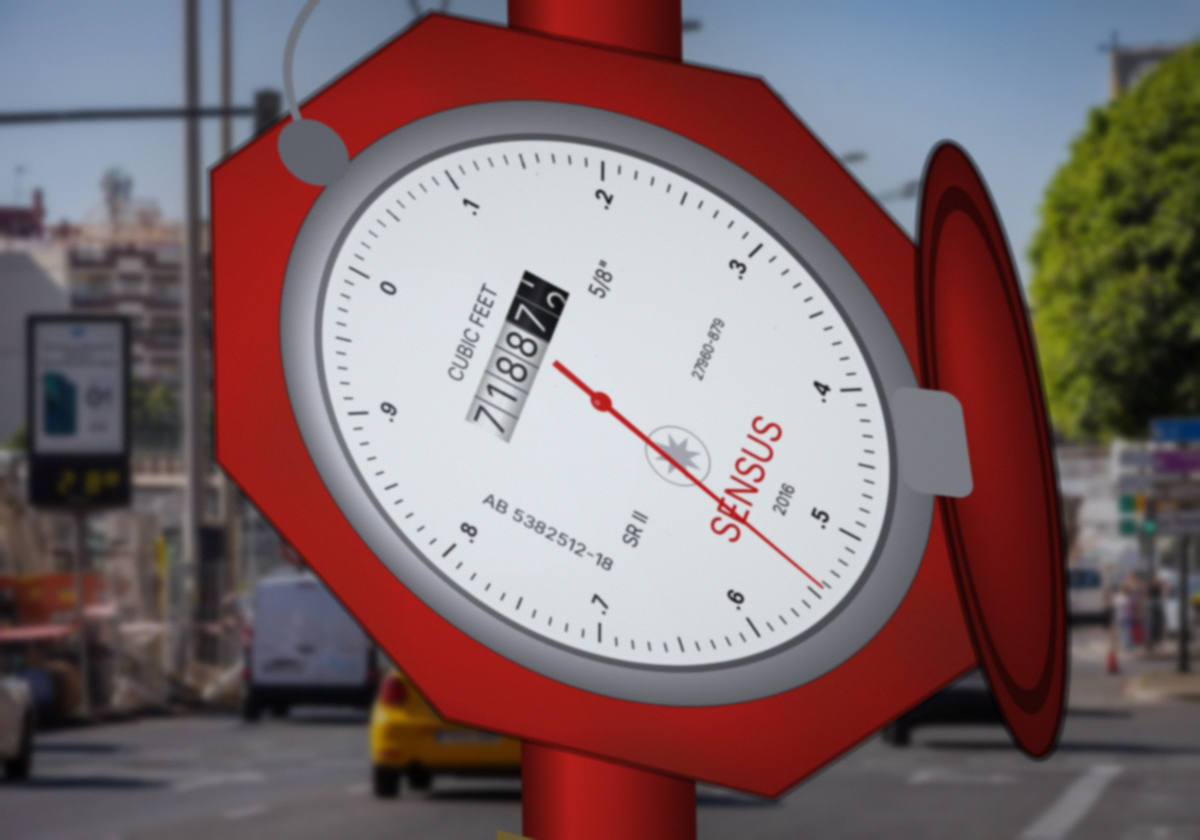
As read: {"value": 718871.54, "unit": "ft³"}
